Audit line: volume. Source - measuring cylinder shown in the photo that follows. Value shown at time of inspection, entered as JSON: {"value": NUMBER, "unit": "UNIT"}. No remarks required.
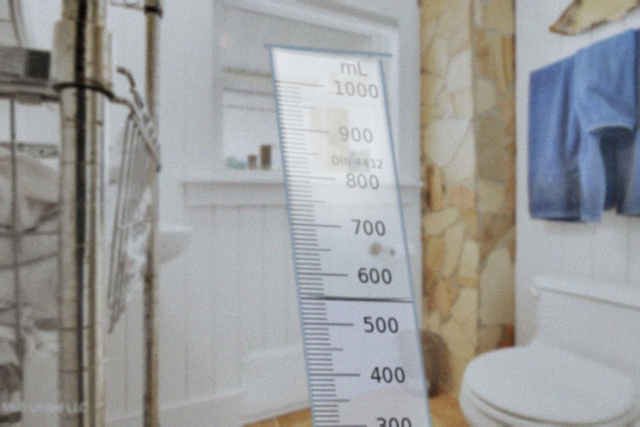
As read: {"value": 550, "unit": "mL"}
